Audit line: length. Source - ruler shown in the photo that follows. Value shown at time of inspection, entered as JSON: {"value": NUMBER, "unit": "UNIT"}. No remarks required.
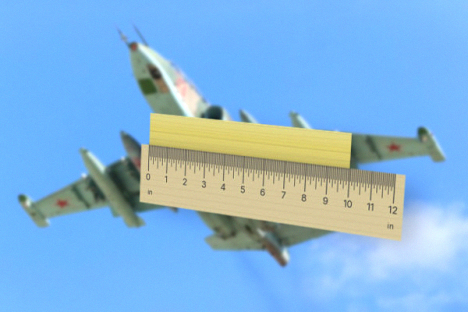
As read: {"value": 10, "unit": "in"}
